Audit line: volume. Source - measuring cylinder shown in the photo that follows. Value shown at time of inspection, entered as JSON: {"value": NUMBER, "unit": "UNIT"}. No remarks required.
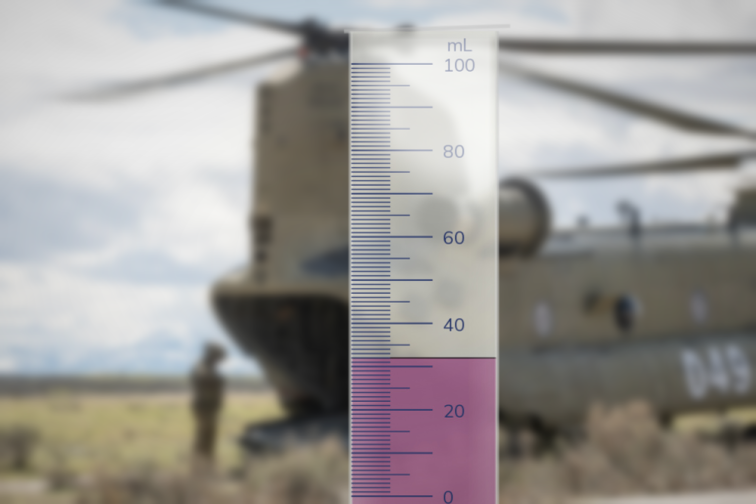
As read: {"value": 32, "unit": "mL"}
